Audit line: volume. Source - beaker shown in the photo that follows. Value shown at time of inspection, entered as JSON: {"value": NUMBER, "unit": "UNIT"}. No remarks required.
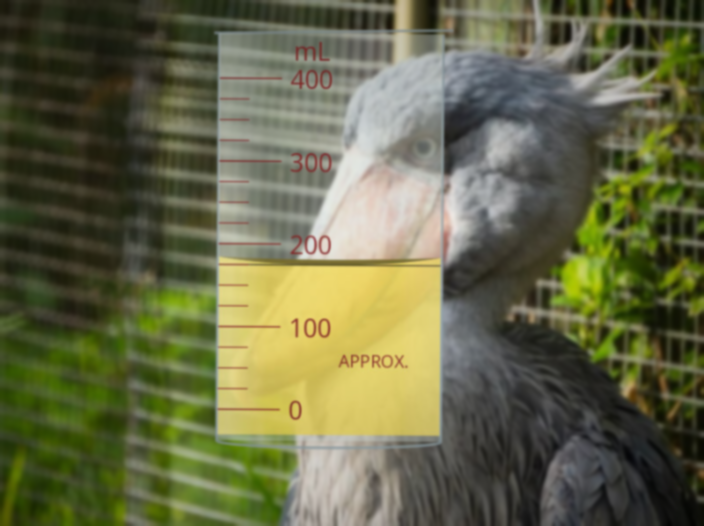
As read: {"value": 175, "unit": "mL"}
